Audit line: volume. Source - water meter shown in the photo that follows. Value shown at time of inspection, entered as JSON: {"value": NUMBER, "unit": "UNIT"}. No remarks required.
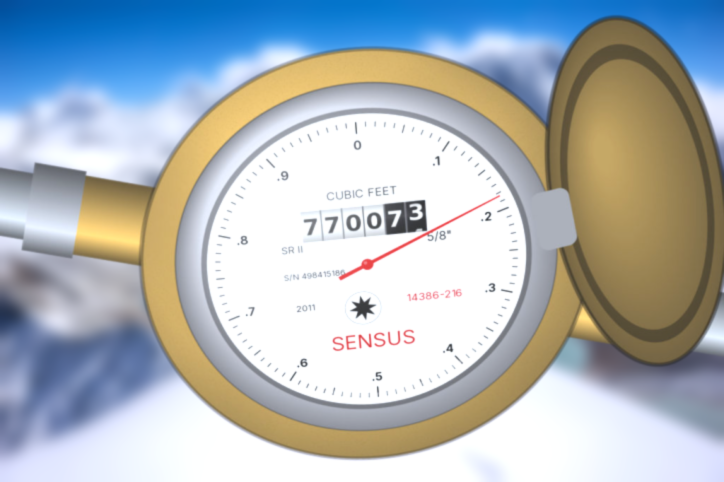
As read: {"value": 770073.18, "unit": "ft³"}
